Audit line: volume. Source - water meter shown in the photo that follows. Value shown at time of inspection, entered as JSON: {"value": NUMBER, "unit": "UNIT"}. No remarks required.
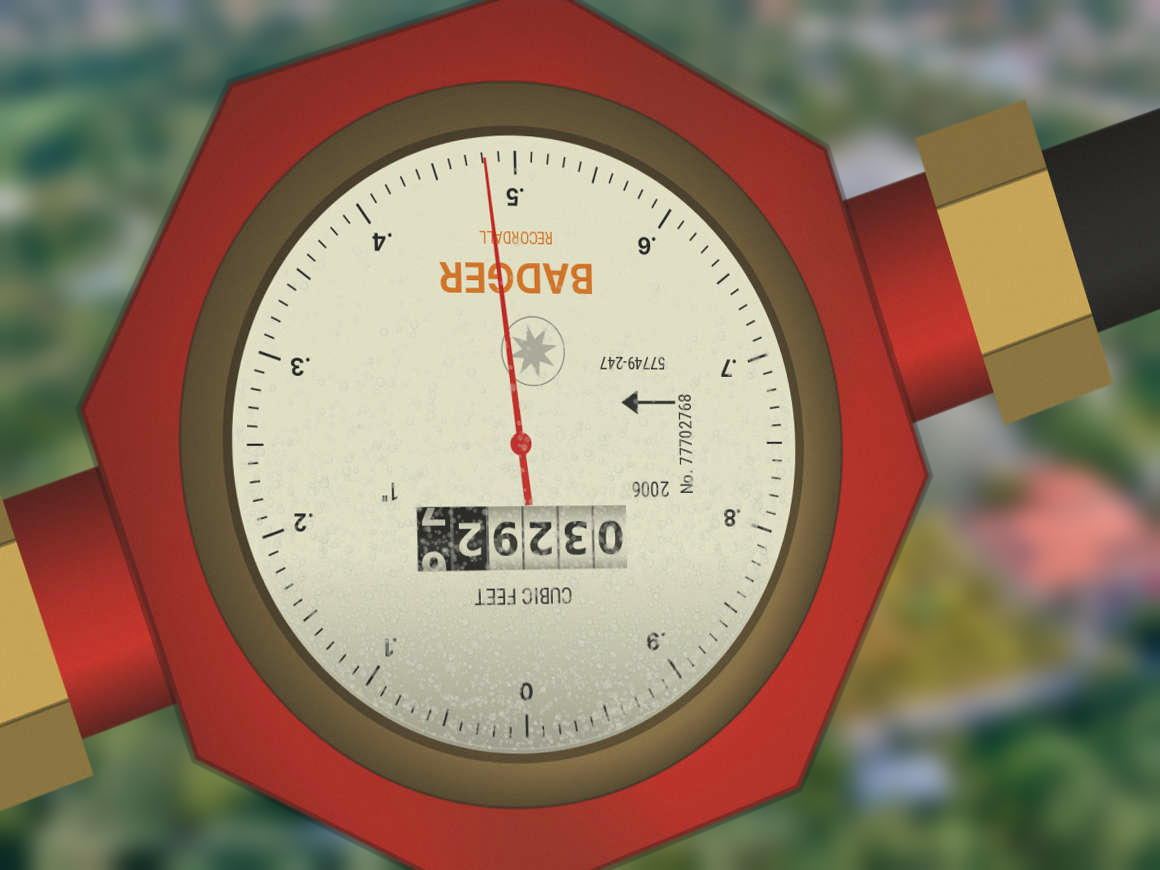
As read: {"value": 32926.48, "unit": "ft³"}
